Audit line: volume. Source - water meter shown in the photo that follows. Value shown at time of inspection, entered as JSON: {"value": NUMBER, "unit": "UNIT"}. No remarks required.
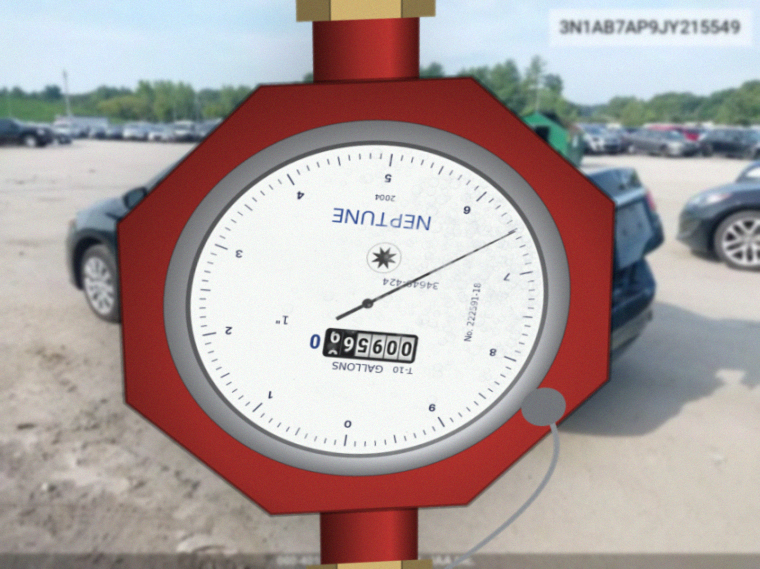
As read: {"value": 95686.5, "unit": "gal"}
